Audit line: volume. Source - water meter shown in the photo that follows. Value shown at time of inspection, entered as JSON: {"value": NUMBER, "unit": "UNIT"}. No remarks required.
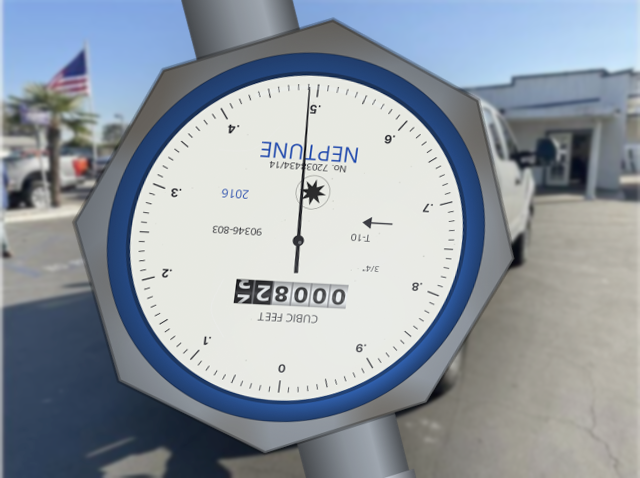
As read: {"value": 822.49, "unit": "ft³"}
